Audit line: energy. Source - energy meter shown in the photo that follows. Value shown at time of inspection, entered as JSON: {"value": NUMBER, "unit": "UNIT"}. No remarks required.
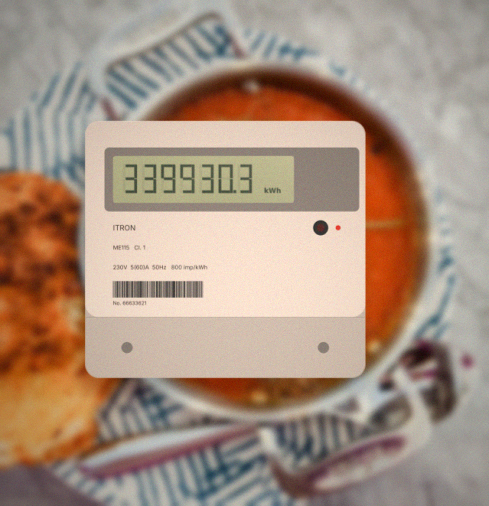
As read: {"value": 339930.3, "unit": "kWh"}
